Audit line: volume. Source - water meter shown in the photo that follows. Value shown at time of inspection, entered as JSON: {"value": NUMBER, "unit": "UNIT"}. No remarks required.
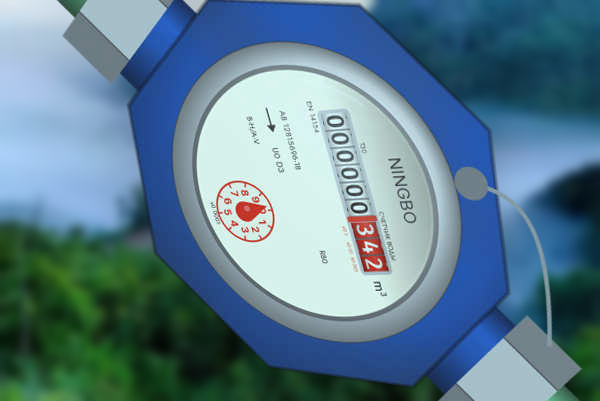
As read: {"value": 0.3419, "unit": "m³"}
